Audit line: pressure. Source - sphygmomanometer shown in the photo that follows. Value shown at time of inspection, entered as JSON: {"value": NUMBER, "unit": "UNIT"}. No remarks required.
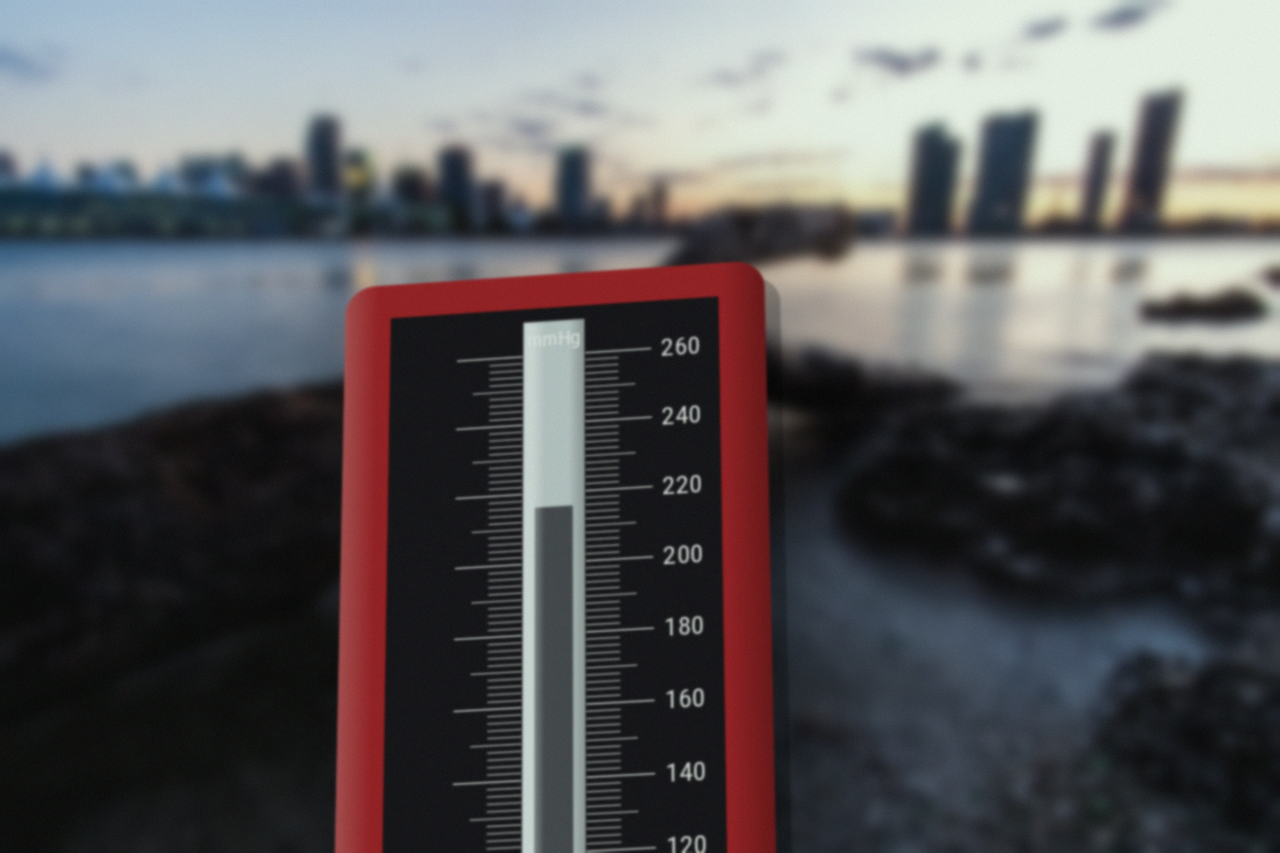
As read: {"value": 216, "unit": "mmHg"}
